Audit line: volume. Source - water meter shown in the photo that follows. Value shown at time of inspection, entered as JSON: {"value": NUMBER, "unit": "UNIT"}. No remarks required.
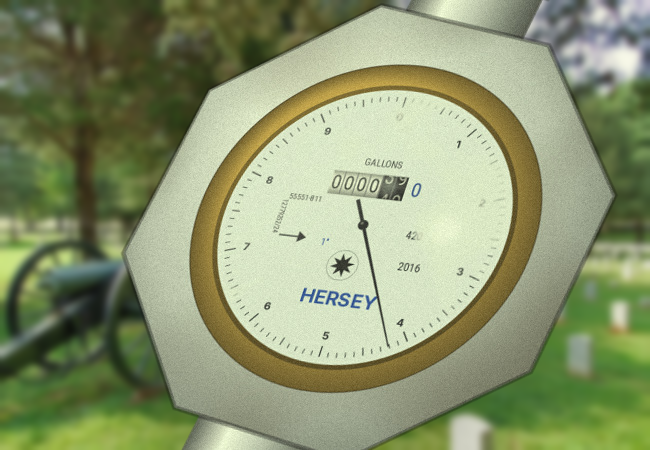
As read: {"value": 394.2, "unit": "gal"}
